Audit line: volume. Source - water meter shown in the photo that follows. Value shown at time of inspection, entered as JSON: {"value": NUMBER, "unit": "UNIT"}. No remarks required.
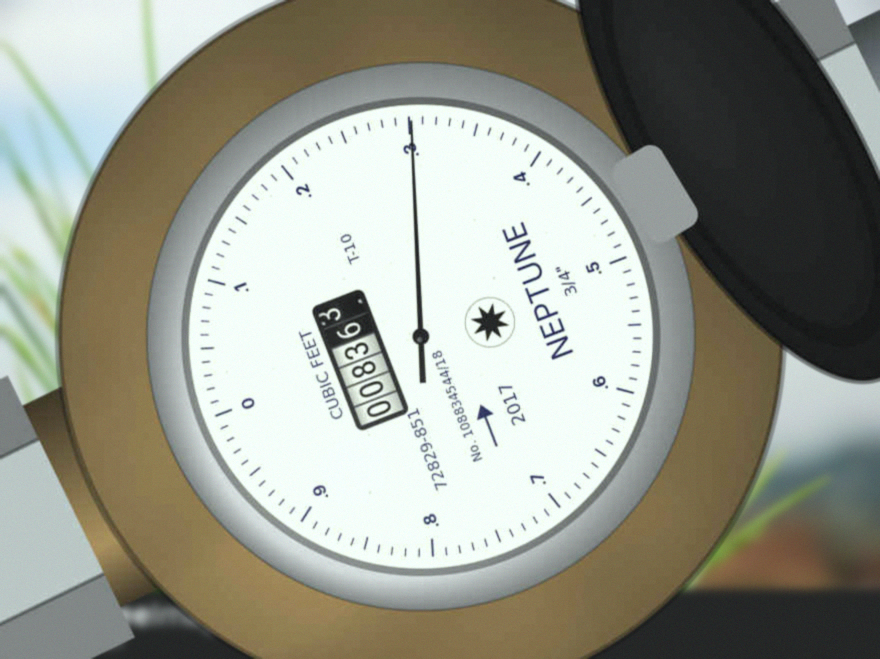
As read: {"value": 8363.30, "unit": "ft³"}
